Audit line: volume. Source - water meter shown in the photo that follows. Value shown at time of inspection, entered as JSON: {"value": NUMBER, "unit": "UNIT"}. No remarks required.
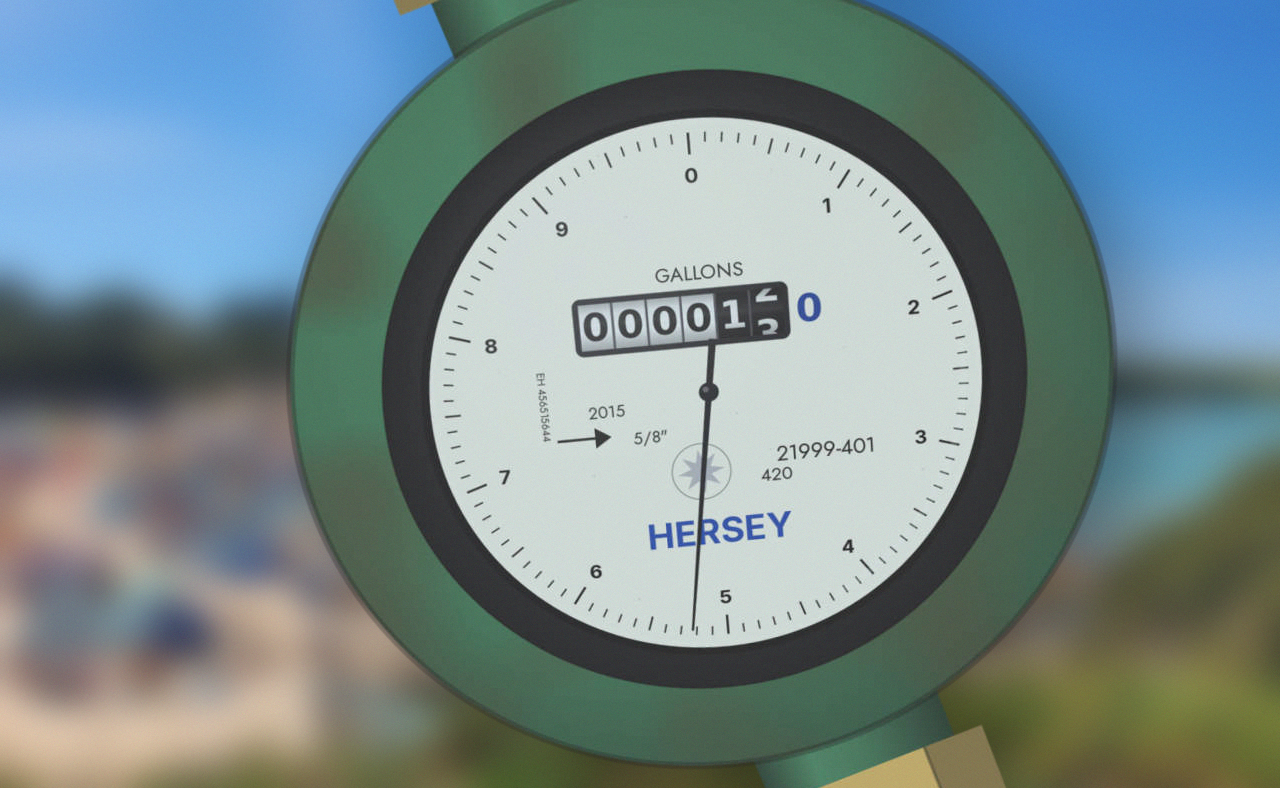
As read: {"value": 125.2, "unit": "gal"}
